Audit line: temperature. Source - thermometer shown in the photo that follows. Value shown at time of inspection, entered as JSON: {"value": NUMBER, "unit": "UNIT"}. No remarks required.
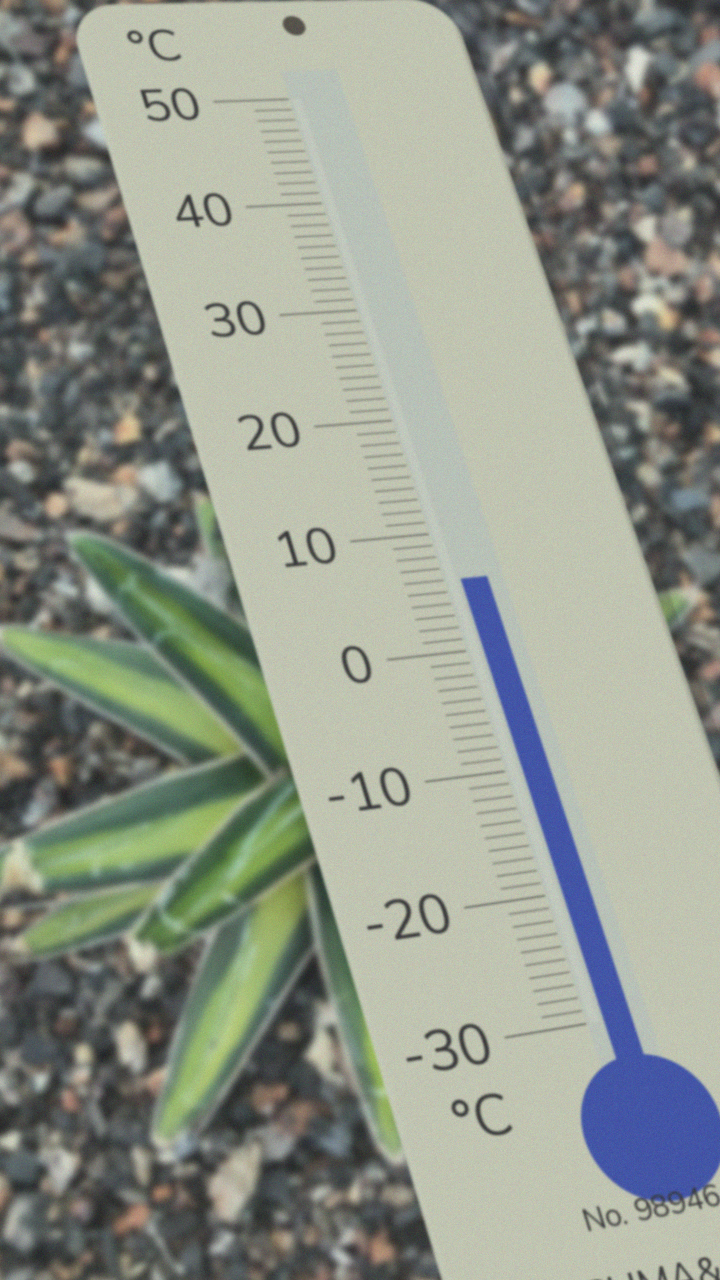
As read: {"value": 6, "unit": "°C"}
